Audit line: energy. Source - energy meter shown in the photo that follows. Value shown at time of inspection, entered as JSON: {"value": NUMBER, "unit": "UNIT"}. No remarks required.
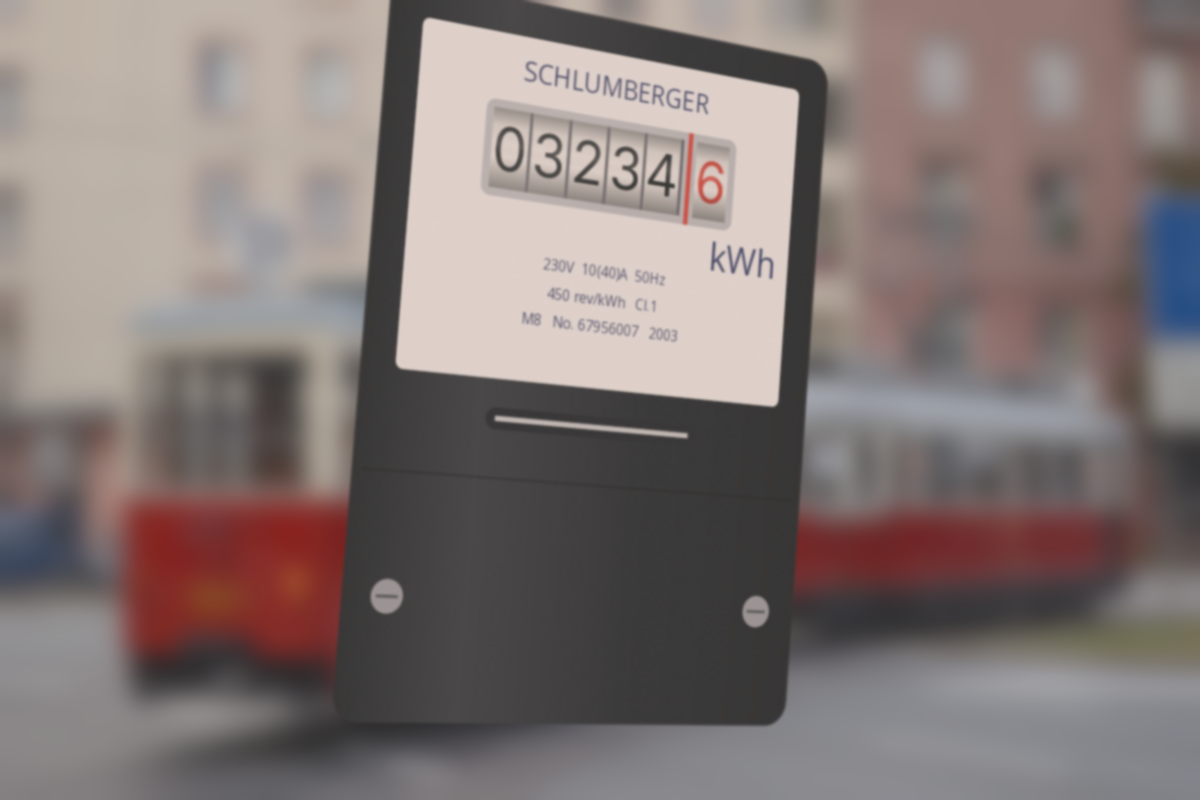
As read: {"value": 3234.6, "unit": "kWh"}
